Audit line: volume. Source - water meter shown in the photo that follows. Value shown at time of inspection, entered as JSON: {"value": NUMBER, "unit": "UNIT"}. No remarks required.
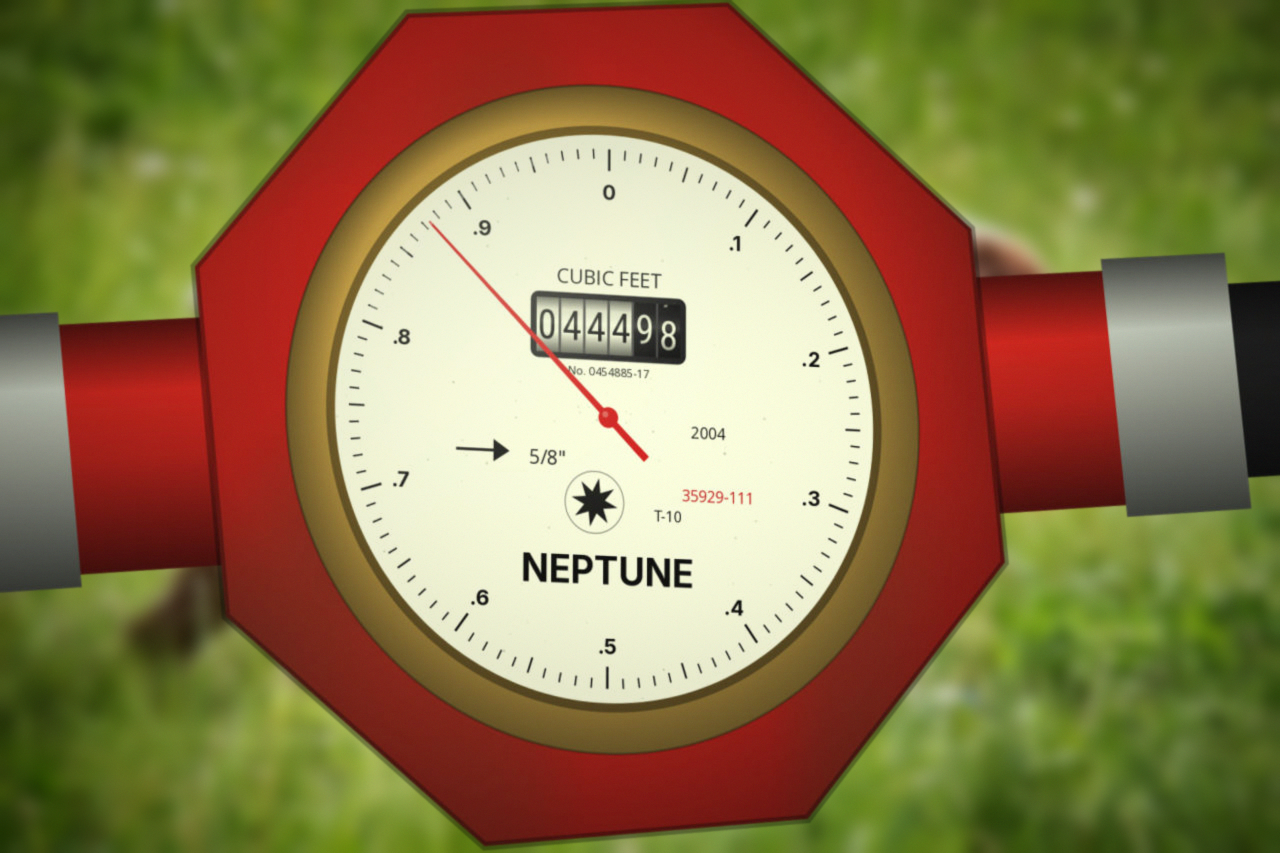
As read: {"value": 44497.87, "unit": "ft³"}
